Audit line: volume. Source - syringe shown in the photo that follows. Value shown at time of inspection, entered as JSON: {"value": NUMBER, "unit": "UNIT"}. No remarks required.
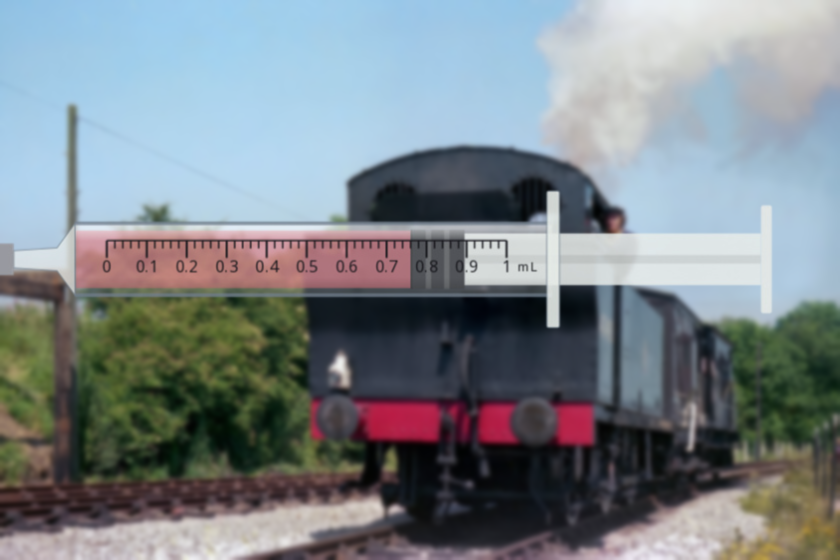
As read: {"value": 0.76, "unit": "mL"}
